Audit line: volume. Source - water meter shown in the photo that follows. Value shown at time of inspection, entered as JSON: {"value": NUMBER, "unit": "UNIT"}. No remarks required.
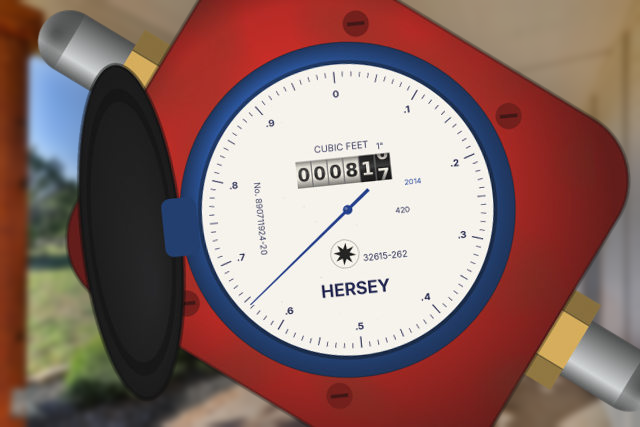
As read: {"value": 816.64, "unit": "ft³"}
